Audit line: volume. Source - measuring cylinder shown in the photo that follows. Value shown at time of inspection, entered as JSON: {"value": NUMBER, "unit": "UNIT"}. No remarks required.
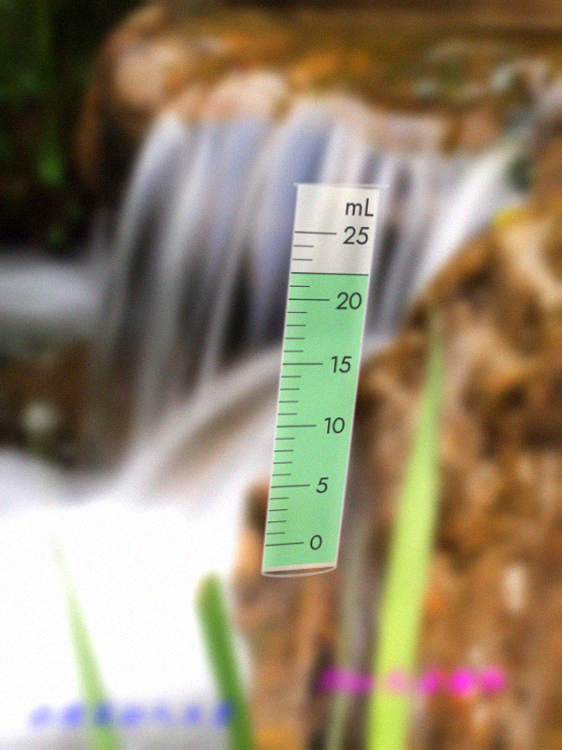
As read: {"value": 22, "unit": "mL"}
